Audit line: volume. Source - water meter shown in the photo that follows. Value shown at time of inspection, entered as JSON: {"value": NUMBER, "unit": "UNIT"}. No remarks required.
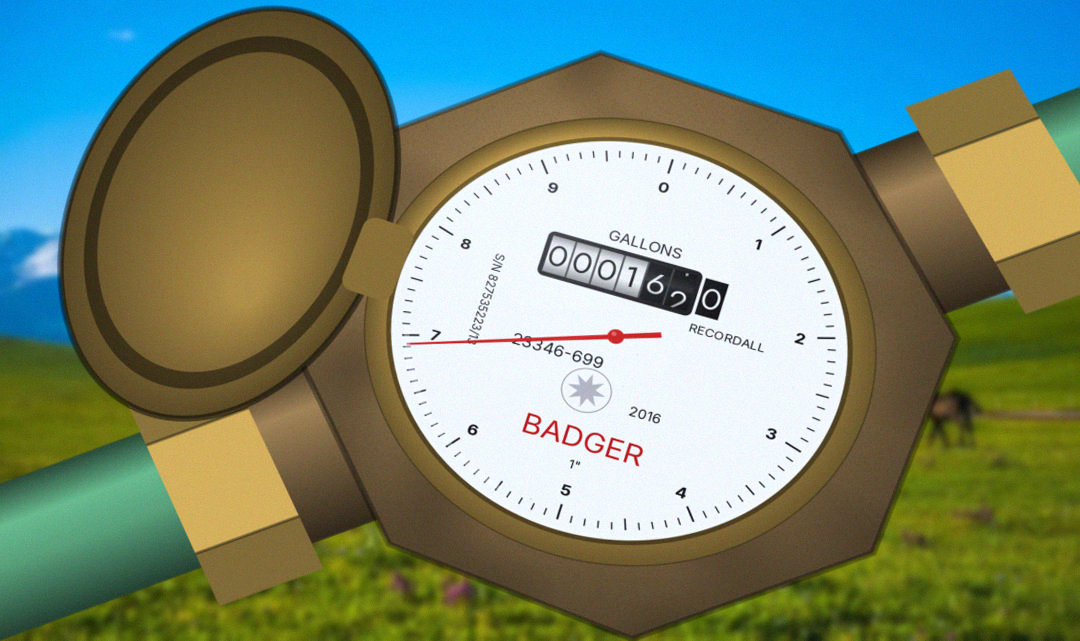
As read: {"value": 1616.9, "unit": "gal"}
